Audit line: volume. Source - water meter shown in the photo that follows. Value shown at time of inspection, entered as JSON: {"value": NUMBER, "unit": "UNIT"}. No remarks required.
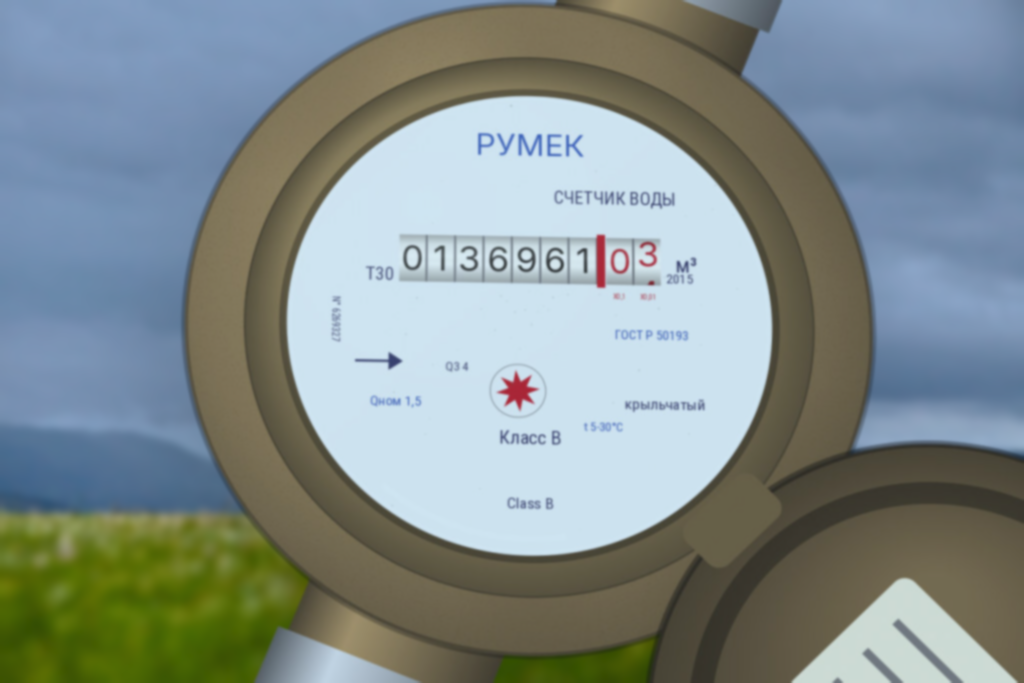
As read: {"value": 136961.03, "unit": "m³"}
